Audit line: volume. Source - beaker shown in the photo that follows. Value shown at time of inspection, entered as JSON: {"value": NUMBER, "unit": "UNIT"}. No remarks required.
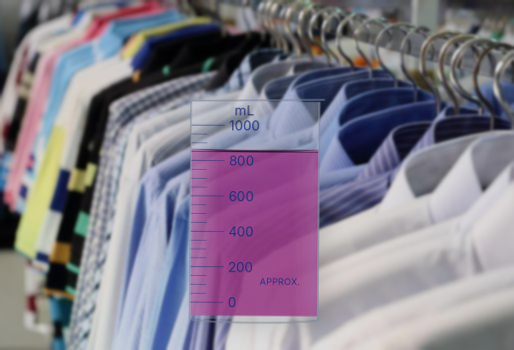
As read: {"value": 850, "unit": "mL"}
